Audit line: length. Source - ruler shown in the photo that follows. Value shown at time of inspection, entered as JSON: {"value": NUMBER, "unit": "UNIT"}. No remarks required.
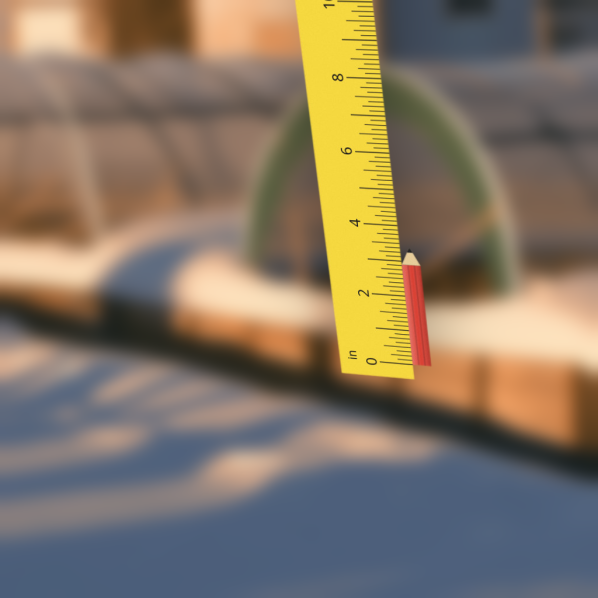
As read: {"value": 3.375, "unit": "in"}
